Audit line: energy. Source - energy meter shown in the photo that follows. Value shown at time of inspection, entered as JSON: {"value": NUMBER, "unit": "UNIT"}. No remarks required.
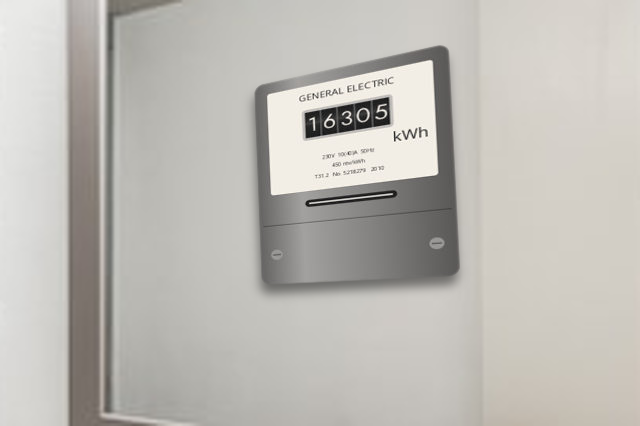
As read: {"value": 16305, "unit": "kWh"}
